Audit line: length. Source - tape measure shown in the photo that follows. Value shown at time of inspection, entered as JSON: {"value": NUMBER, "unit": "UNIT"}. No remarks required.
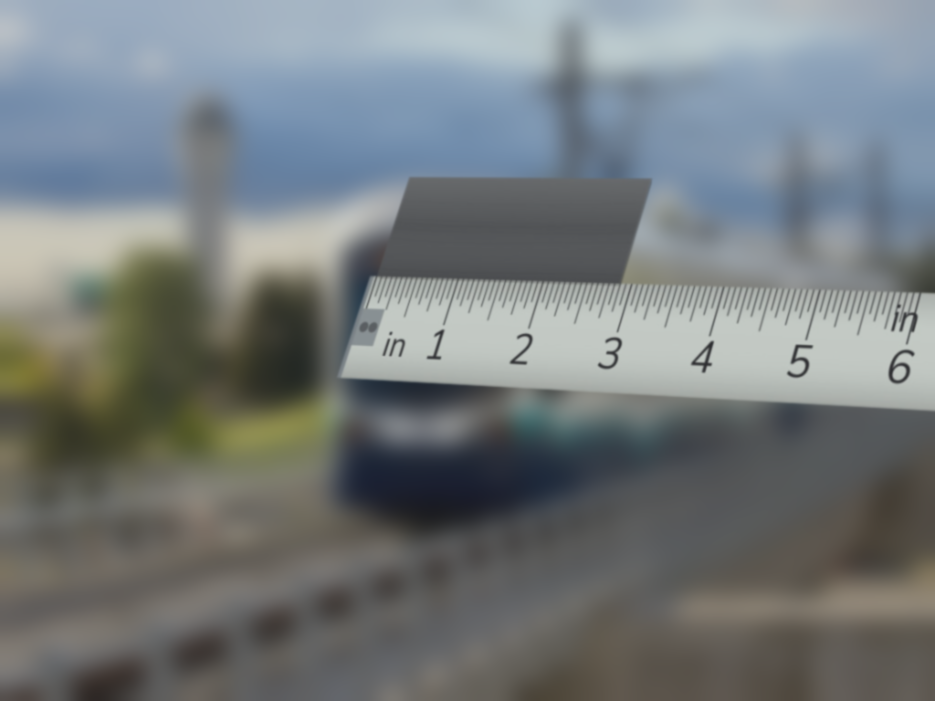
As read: {"value": 2.875, "unit": "in"}
